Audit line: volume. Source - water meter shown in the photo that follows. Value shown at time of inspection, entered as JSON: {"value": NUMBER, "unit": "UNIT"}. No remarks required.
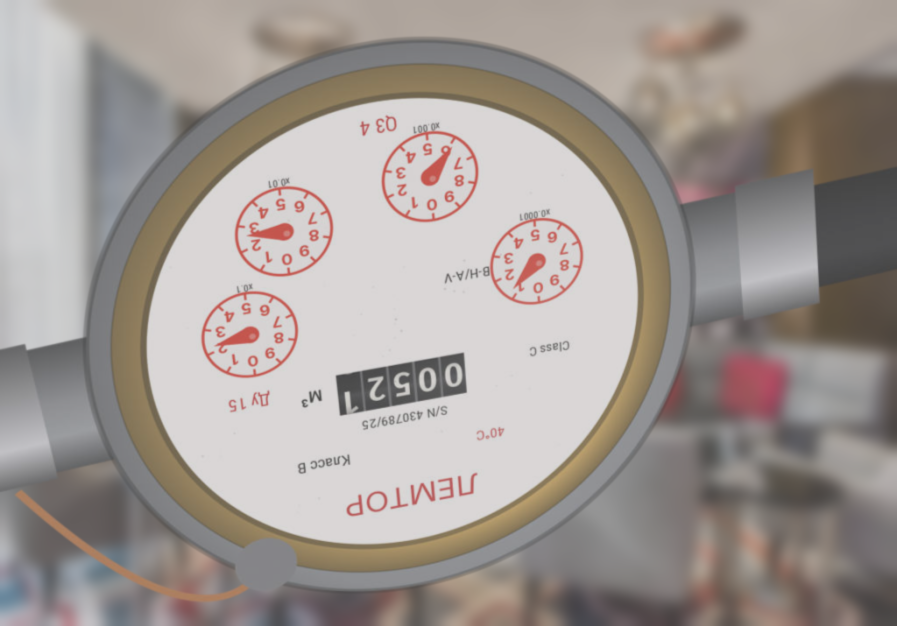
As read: {"value": 521.2261, "unit": "m³"}
